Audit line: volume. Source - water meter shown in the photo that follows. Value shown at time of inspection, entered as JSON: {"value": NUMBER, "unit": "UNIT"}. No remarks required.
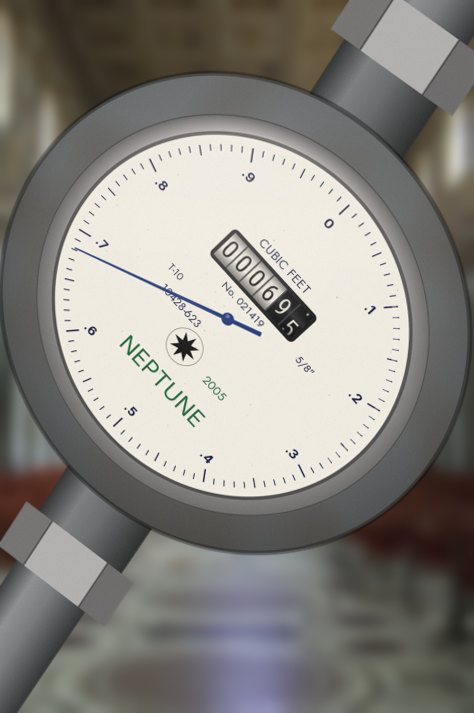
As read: {"value": 694.68, "unit": "ft³"}
